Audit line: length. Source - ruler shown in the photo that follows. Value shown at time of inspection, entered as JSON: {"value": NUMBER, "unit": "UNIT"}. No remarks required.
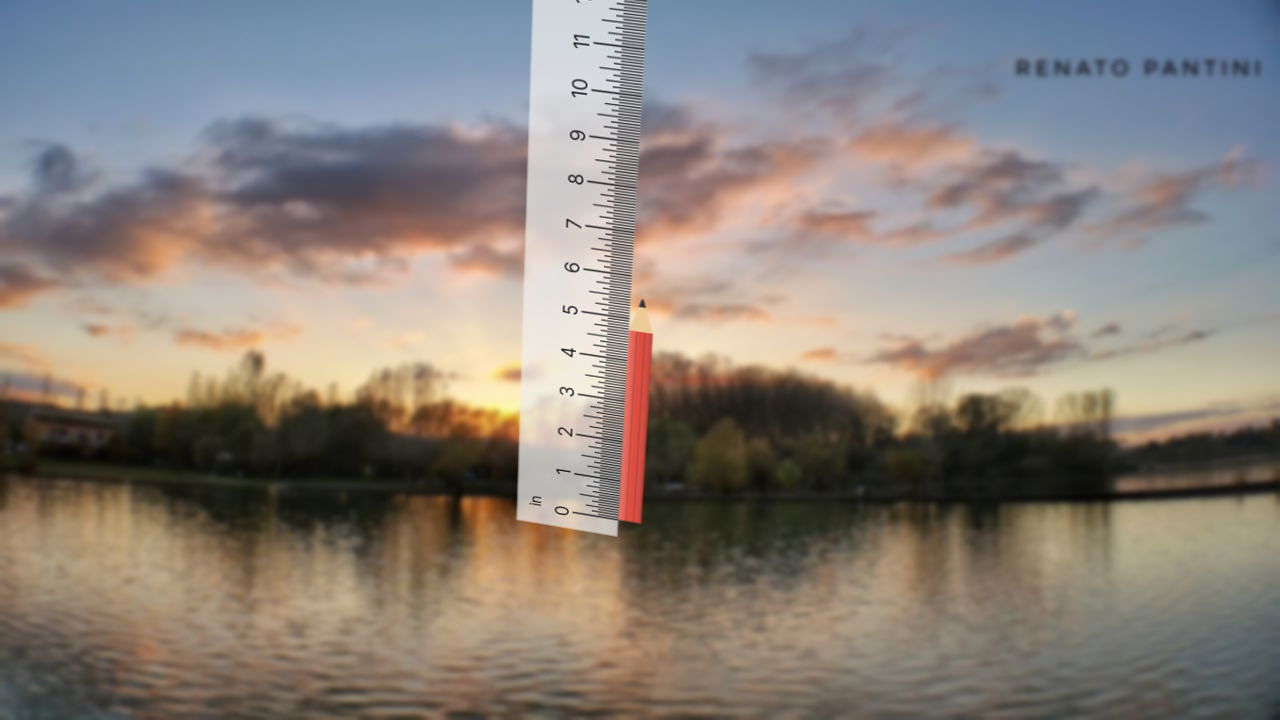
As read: {"value": 5.5, "unit": "in"}
